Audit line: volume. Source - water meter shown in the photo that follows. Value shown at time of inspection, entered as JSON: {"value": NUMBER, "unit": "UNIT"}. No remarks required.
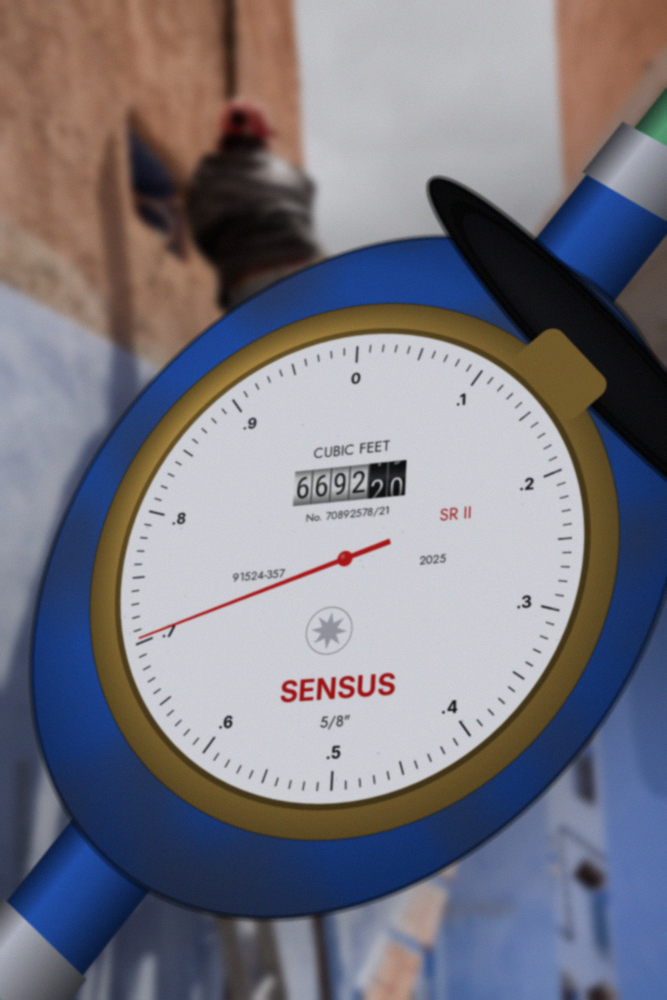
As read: {"value": 669219.70, "unit": "ft³"}
